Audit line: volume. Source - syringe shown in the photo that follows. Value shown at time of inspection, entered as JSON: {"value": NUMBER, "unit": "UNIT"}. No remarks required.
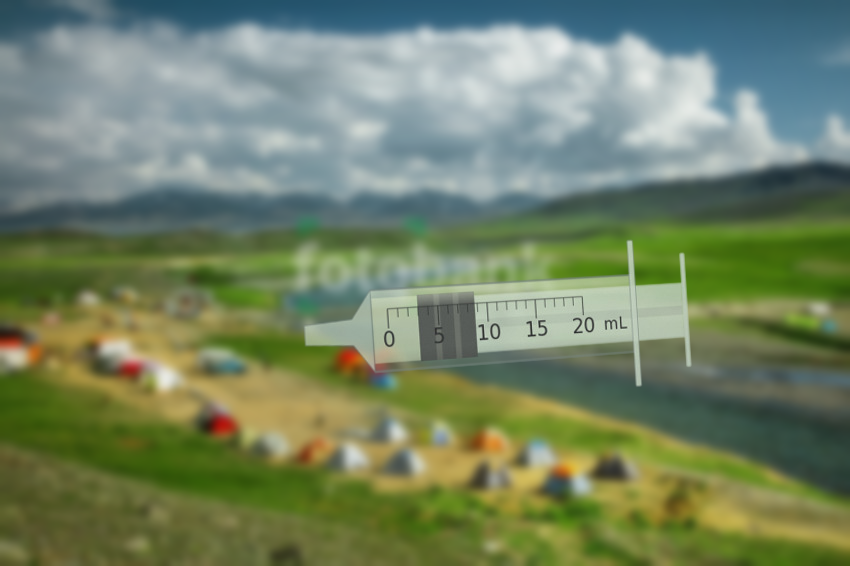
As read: {"value": 3, "unit": "mL"}
